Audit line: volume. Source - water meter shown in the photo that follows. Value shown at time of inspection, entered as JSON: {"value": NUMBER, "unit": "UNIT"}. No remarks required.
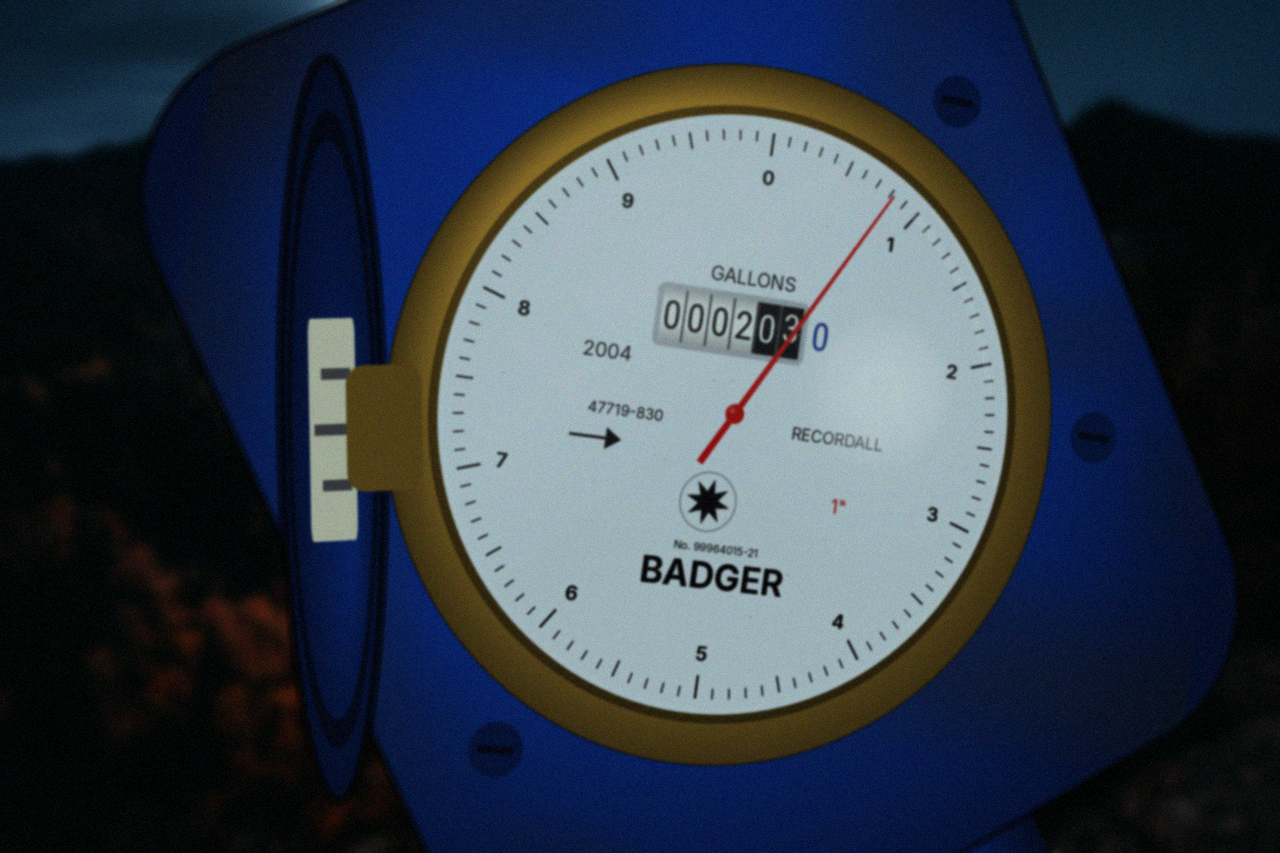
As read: {"value": 2030.8, "unit": "gal"}
